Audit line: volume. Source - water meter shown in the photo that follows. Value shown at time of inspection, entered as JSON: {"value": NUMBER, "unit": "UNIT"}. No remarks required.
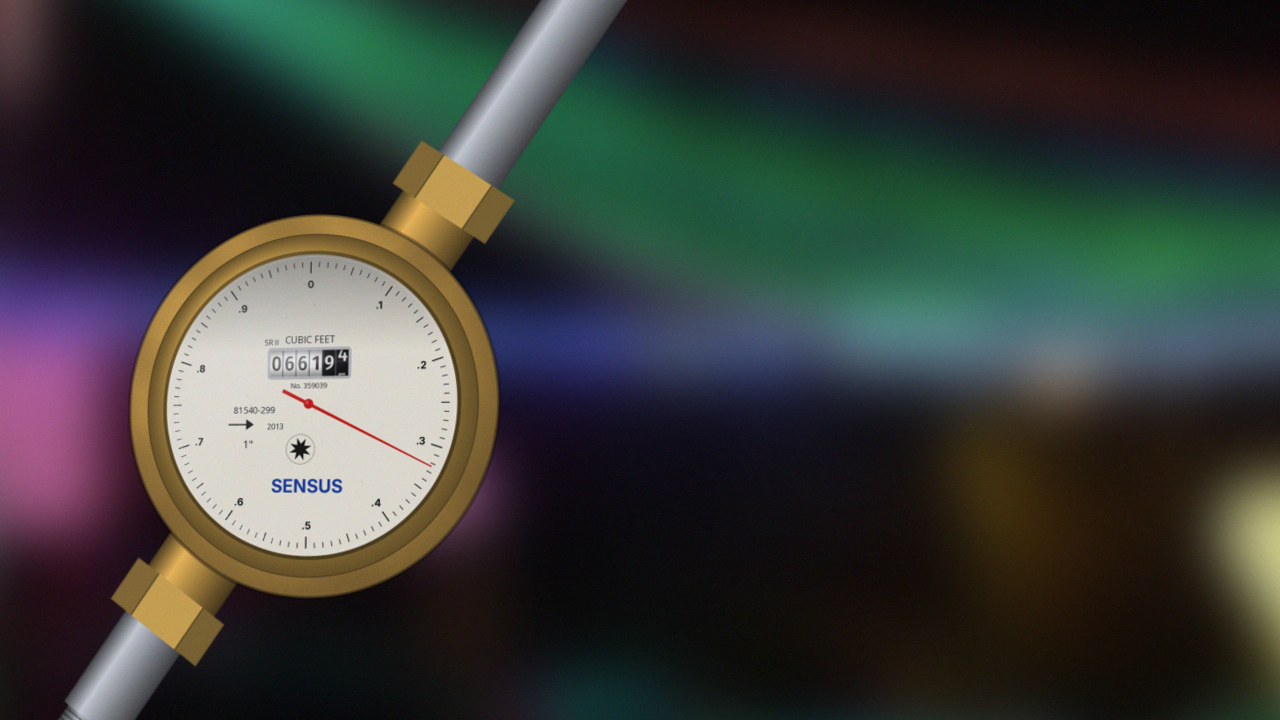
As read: {"value": 66194.32, "unit": "ft³"}
